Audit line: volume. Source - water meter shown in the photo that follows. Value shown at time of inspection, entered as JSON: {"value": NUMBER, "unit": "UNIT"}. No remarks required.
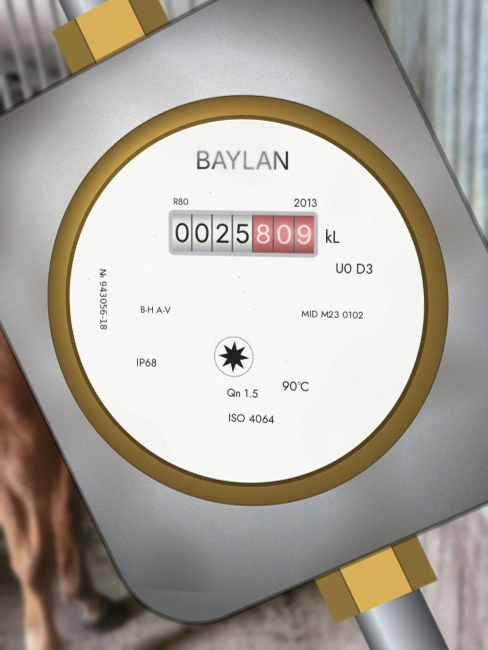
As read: {"value": 25.809, "unit": "kL"}
